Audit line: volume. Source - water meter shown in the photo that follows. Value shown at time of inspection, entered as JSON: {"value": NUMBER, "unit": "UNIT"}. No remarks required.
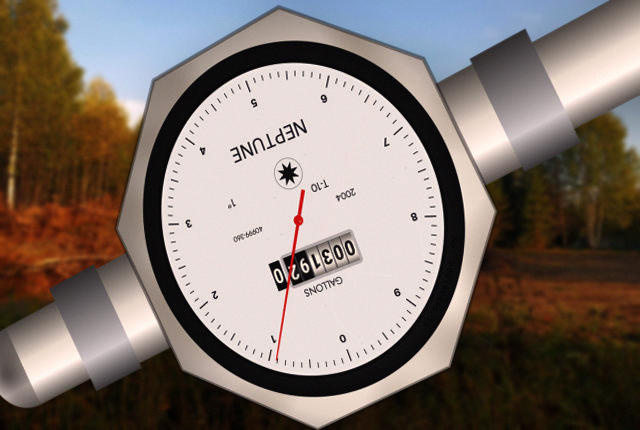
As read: {"value": 31920.9, "unit": "gal"}
